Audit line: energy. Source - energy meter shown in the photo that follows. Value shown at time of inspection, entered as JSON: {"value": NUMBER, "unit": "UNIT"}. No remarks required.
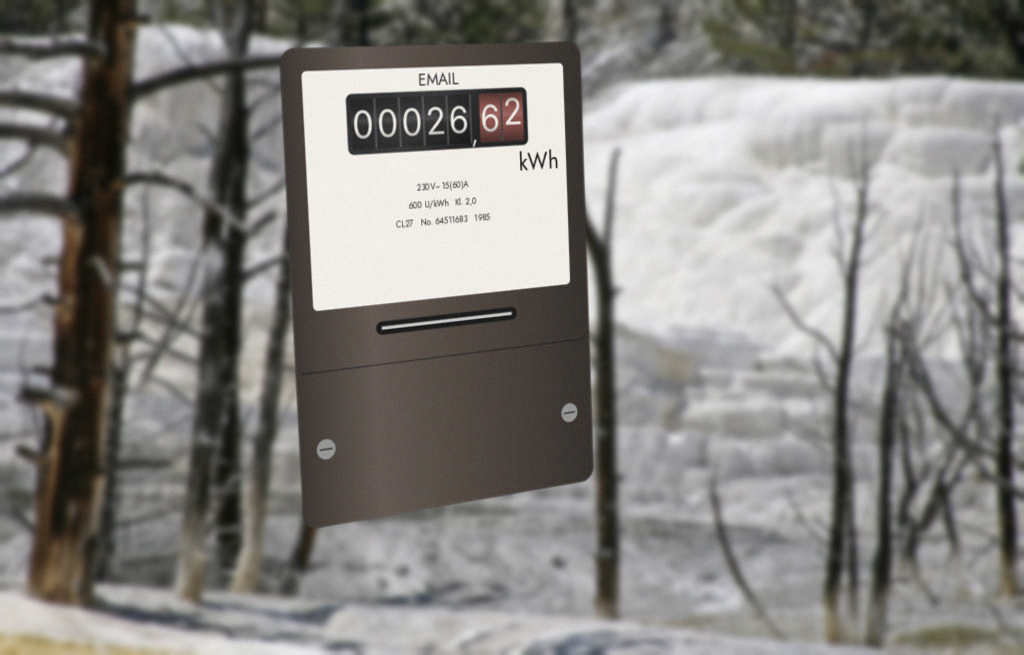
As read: {"value": 26.62, "unit": "kWh"}
